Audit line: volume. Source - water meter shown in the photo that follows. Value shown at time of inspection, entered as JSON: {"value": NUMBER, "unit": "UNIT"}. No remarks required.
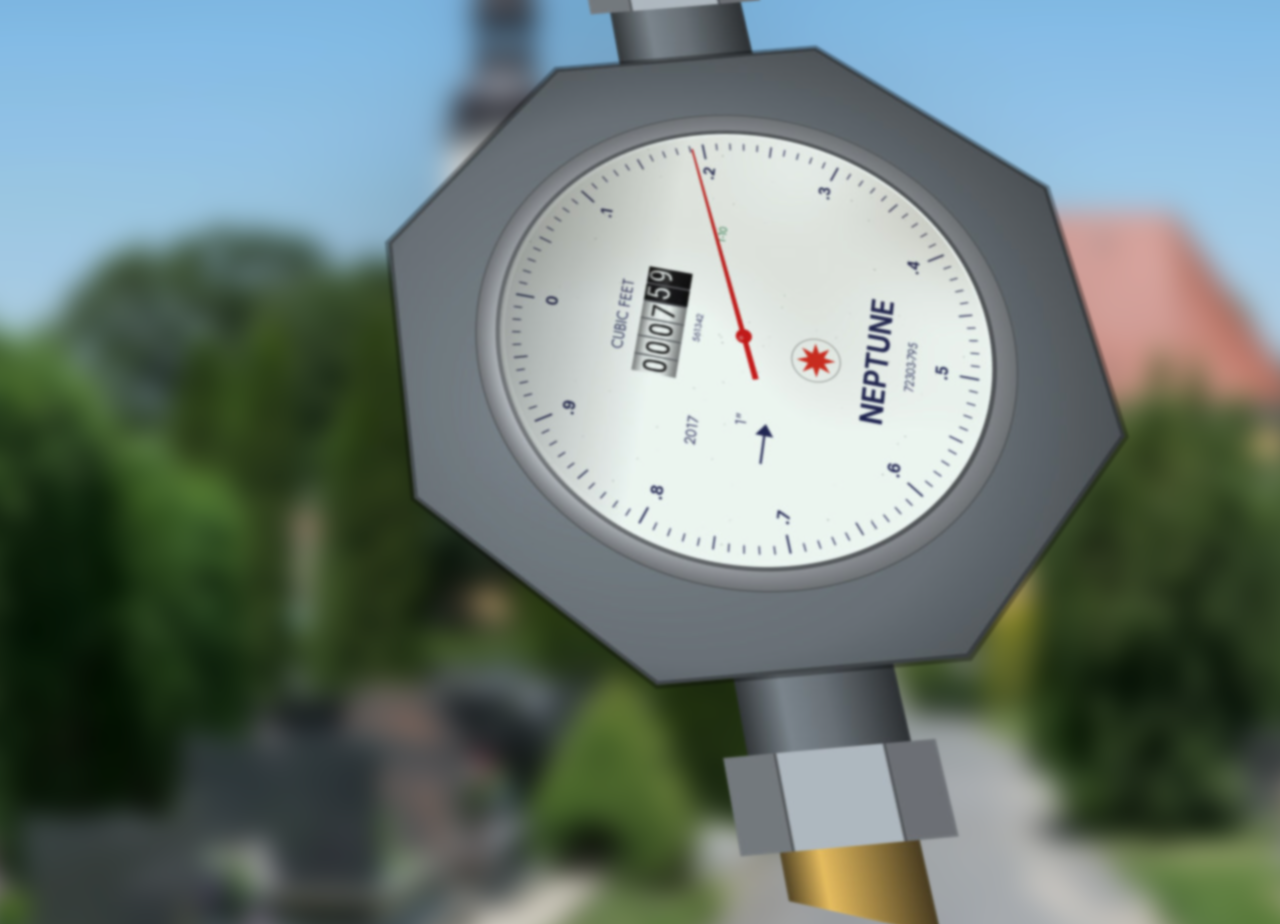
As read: {"value": 759.19, "unit": "ft³"}
